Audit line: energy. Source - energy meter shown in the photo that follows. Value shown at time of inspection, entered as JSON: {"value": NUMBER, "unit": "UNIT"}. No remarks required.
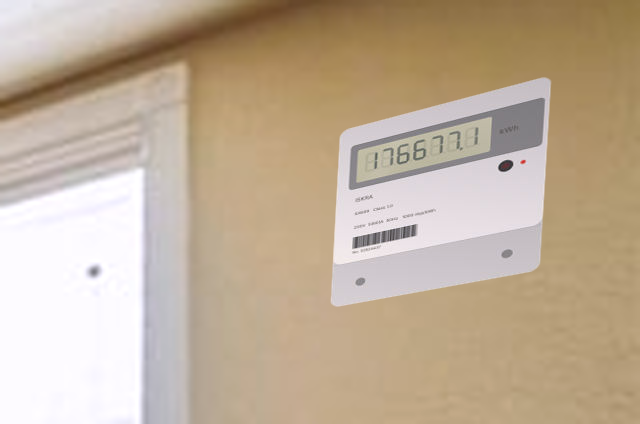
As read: {"value": 176677.1, "unit": "kWh"}
